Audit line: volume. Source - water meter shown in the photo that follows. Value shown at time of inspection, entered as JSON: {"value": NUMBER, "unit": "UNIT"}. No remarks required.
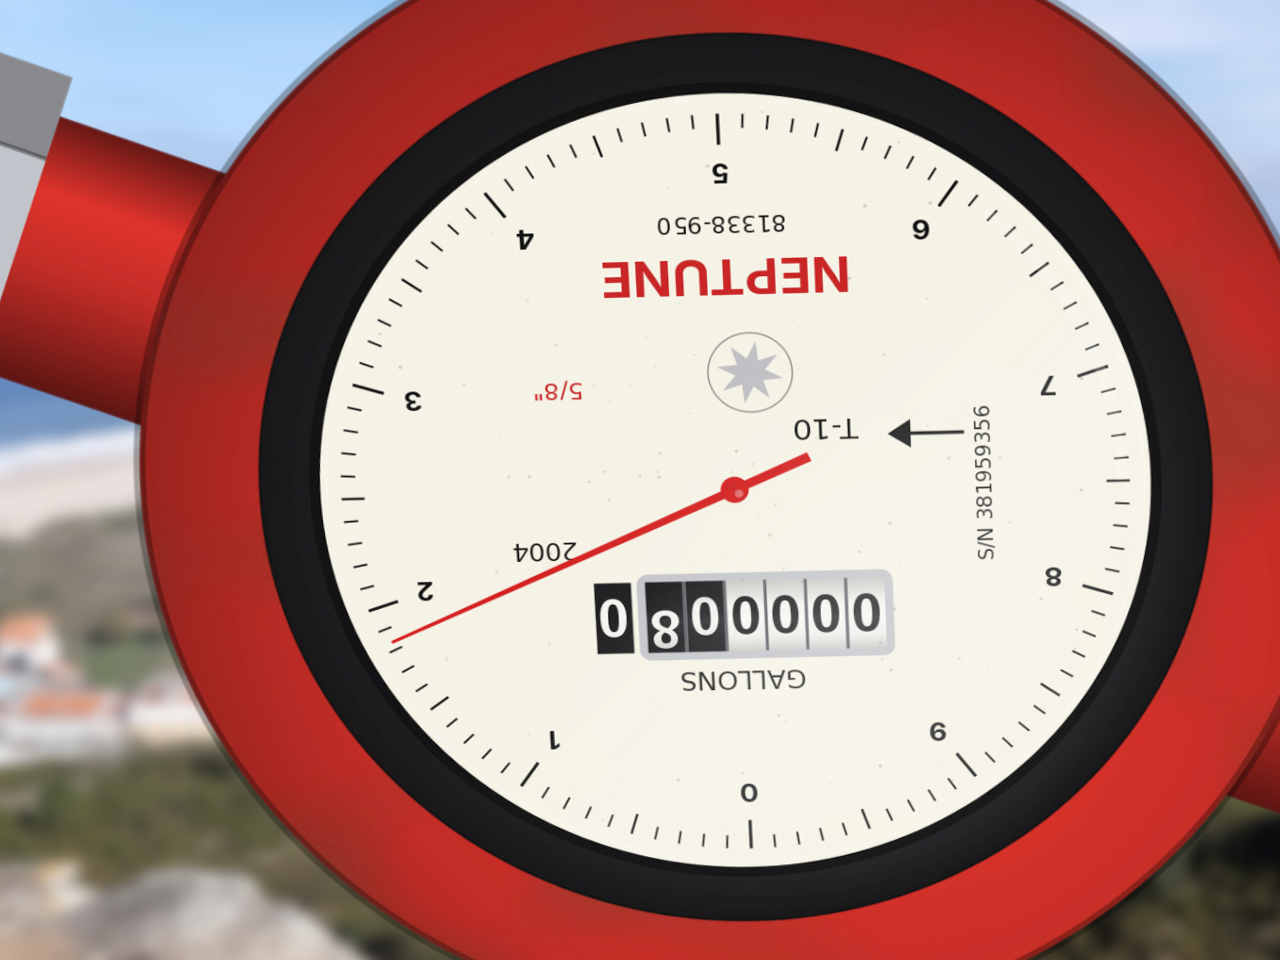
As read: {"value": 81.8, "unit": "gal"}
